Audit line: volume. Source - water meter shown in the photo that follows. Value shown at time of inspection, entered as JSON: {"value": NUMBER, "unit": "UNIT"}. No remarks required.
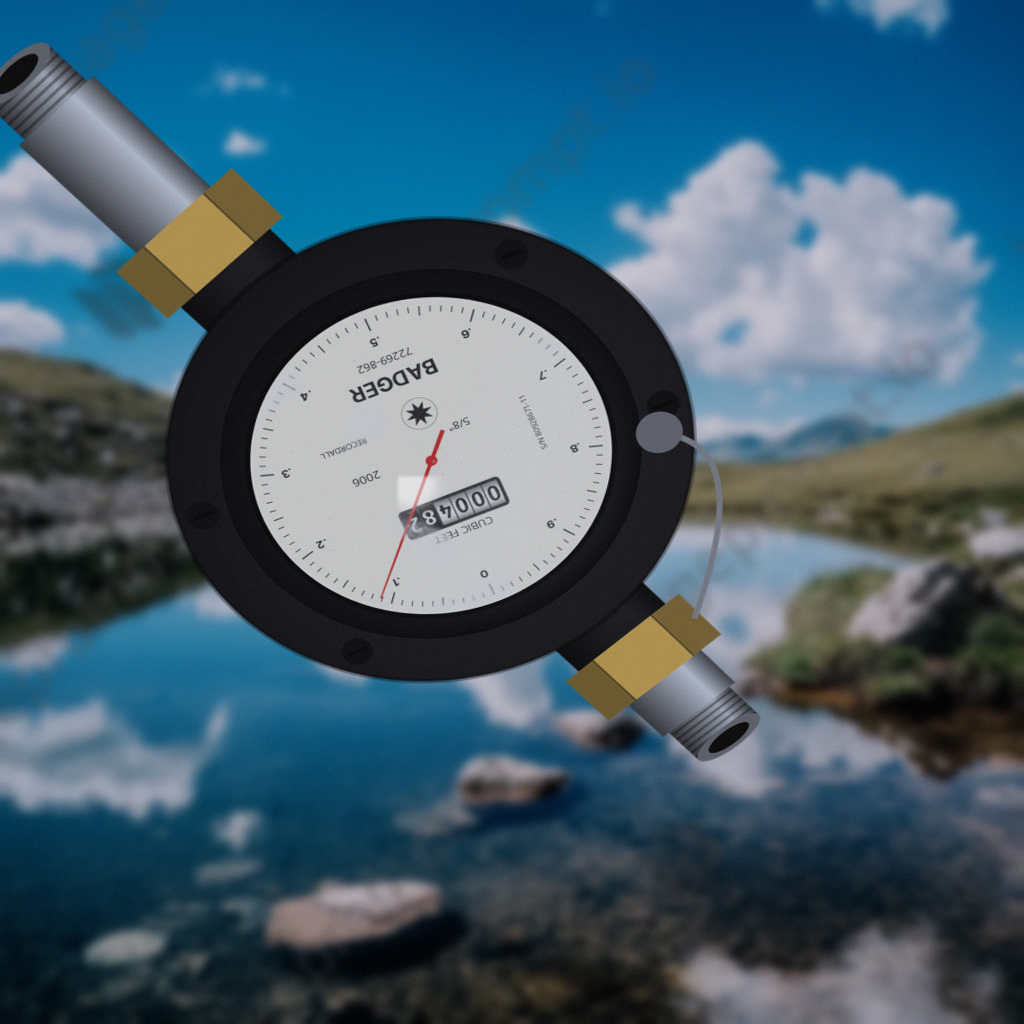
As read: {"value": 482.11, "unit": "ft³"}
